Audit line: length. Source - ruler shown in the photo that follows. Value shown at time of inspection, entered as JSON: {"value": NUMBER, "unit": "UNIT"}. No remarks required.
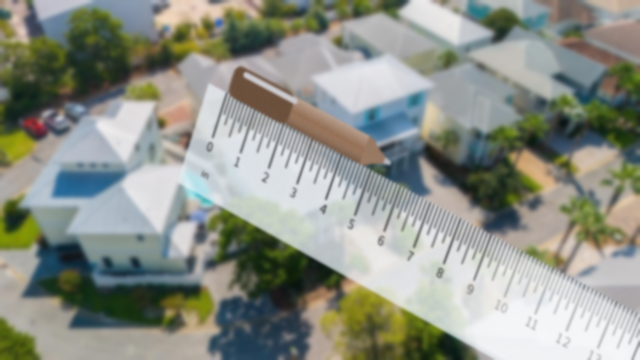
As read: {"value": 5.5, "unit": "in"}
